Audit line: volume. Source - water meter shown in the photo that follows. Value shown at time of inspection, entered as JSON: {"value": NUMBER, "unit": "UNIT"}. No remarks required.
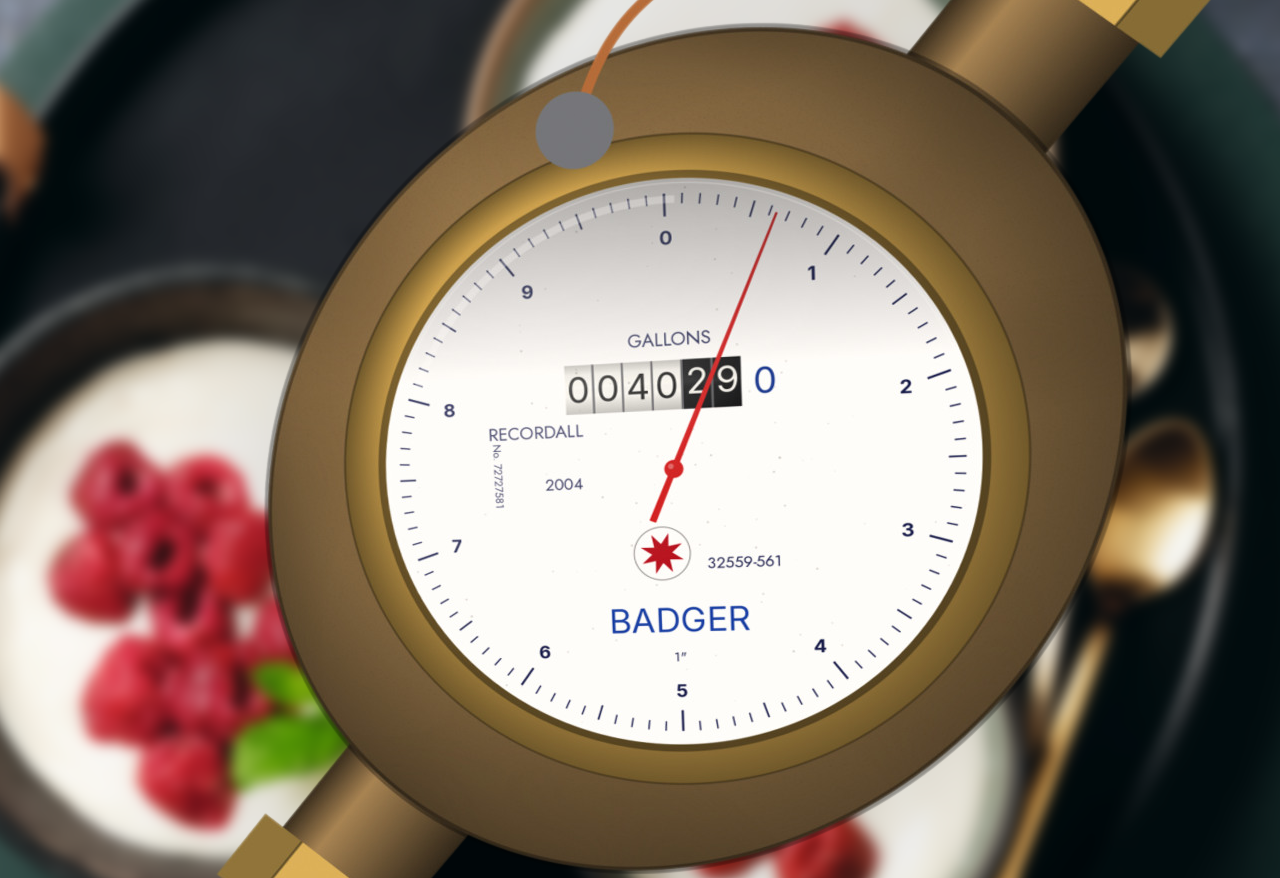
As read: {"value": 40290.6, "unit": "gal"}
